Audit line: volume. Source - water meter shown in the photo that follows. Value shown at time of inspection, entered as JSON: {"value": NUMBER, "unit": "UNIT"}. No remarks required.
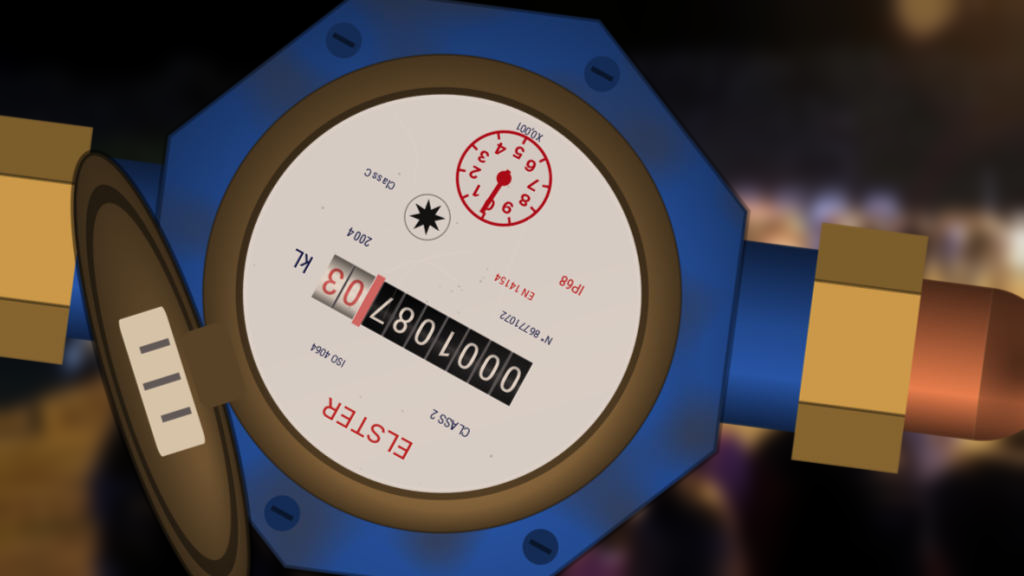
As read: {"value": 1087.030, "unit": "kL"}
